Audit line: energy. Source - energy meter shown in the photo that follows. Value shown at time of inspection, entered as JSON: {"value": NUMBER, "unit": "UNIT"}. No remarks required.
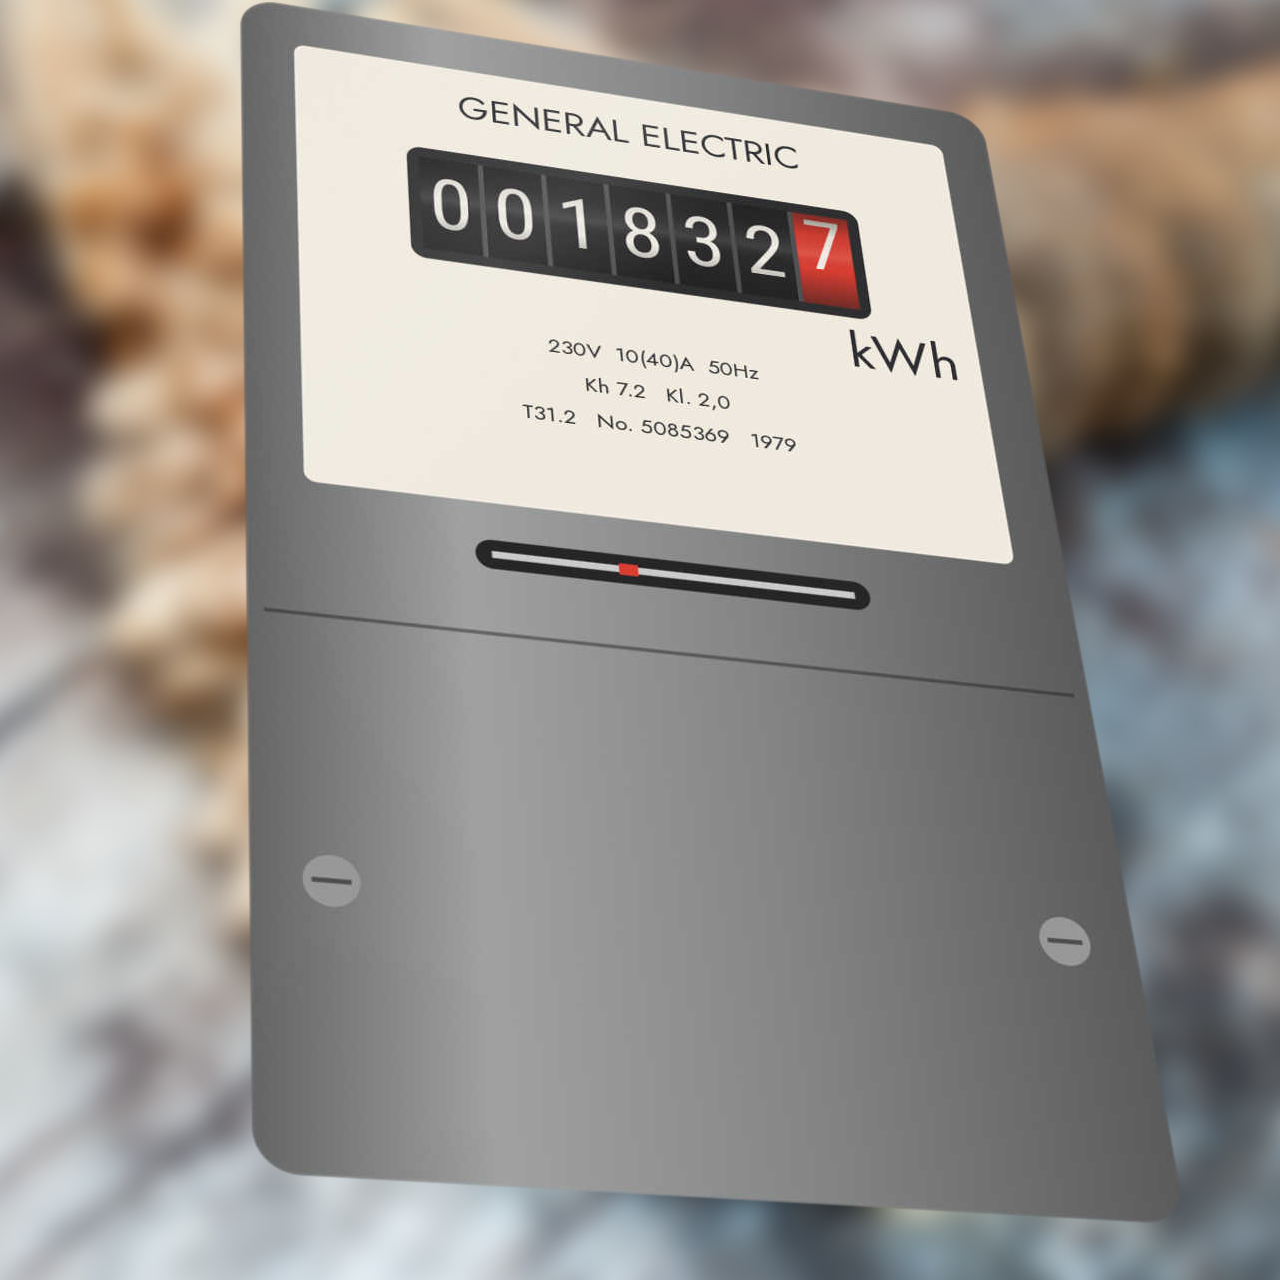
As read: {"value": 1832.7, "unit": "kWh"}
